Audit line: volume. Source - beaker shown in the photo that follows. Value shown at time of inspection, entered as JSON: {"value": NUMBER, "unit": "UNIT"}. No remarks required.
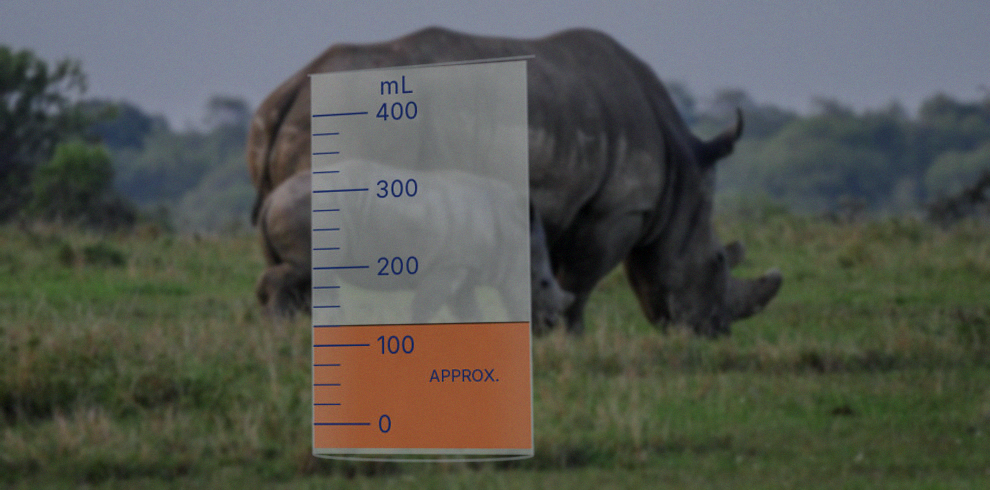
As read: {"value": 125, "unit": "mL"}
